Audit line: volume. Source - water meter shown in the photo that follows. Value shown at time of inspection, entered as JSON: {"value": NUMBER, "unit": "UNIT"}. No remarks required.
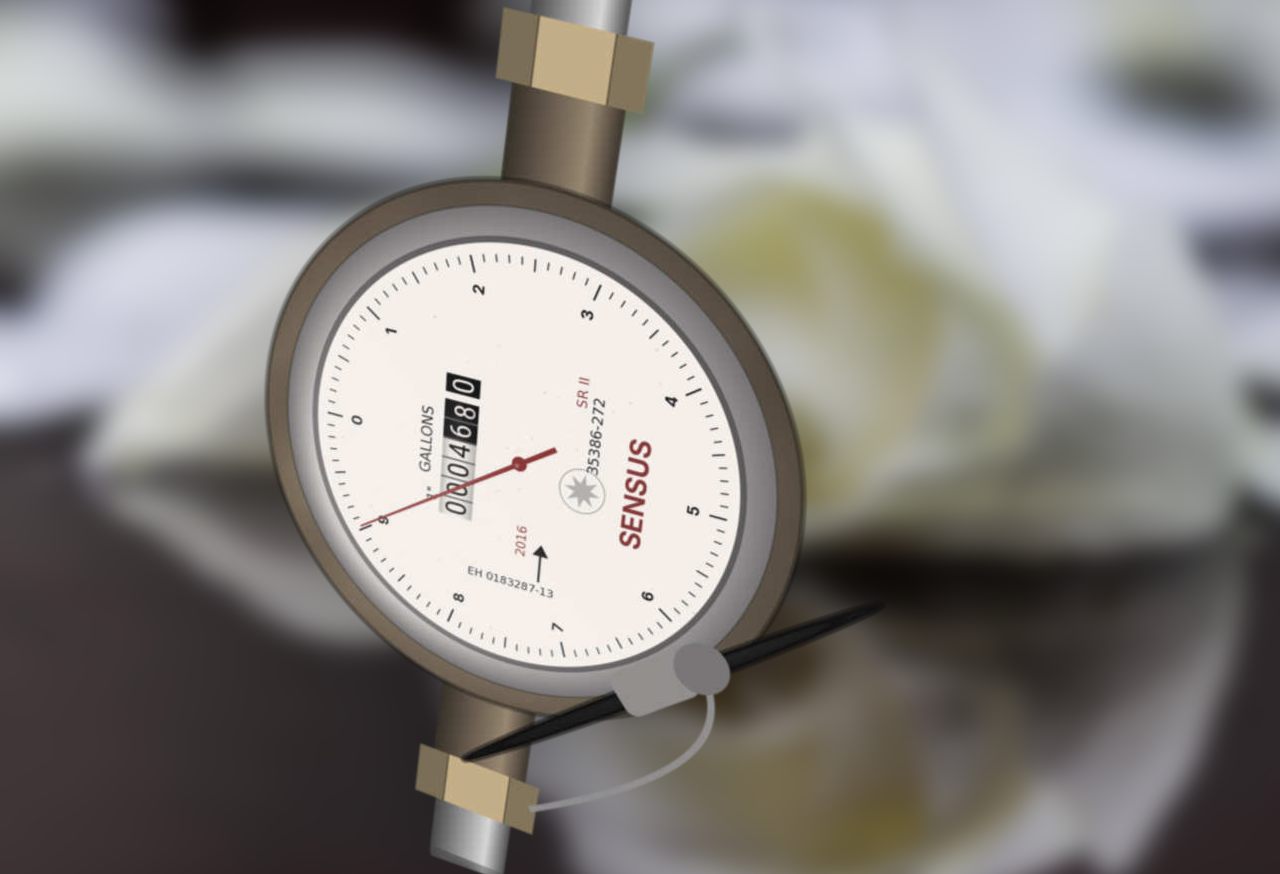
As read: {"value": 4679.0, "unit": "gal"}
